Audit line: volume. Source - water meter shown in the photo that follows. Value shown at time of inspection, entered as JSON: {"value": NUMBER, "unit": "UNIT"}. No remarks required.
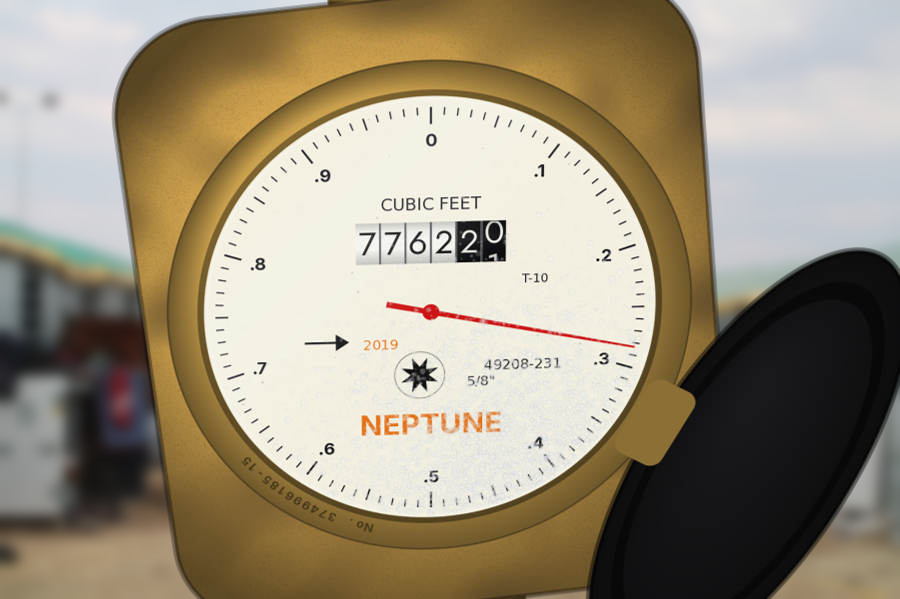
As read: {"value": 776220.28, "unit": "ft³"}
